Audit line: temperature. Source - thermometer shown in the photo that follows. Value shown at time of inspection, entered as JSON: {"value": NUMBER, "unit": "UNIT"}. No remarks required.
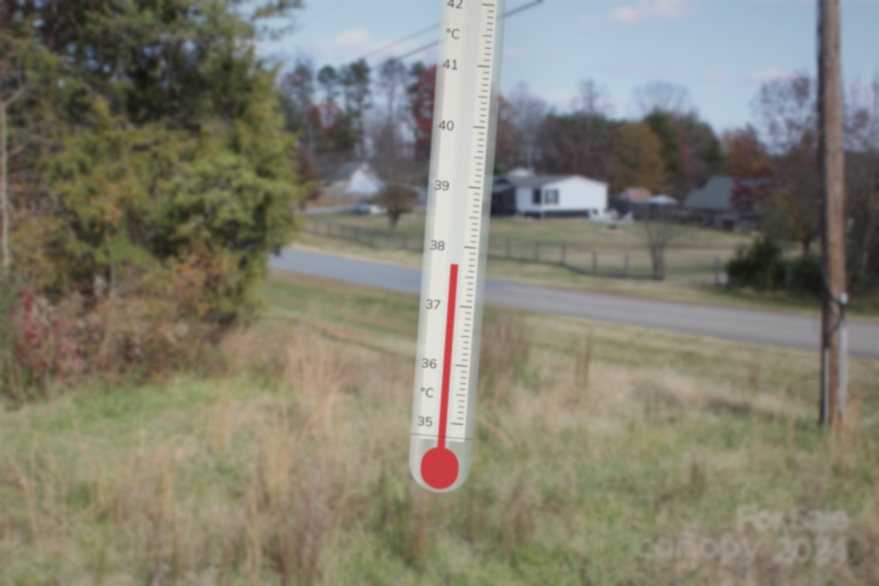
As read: {"value": 37.7, "unit": "°C"}
